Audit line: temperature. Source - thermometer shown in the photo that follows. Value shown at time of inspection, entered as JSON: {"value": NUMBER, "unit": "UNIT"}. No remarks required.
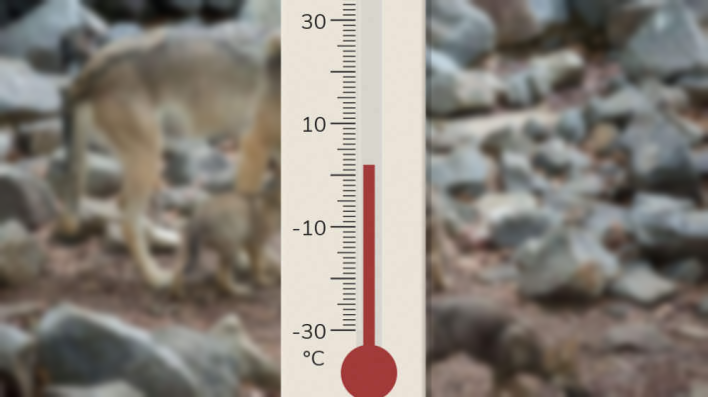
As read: {"value": 2, "unit": "°C"}
